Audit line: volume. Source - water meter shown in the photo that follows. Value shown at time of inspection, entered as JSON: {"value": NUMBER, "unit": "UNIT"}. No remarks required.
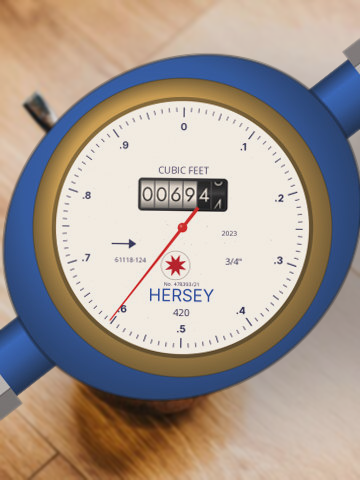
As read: {"value": 6943.60, "unit": "ft³"}
